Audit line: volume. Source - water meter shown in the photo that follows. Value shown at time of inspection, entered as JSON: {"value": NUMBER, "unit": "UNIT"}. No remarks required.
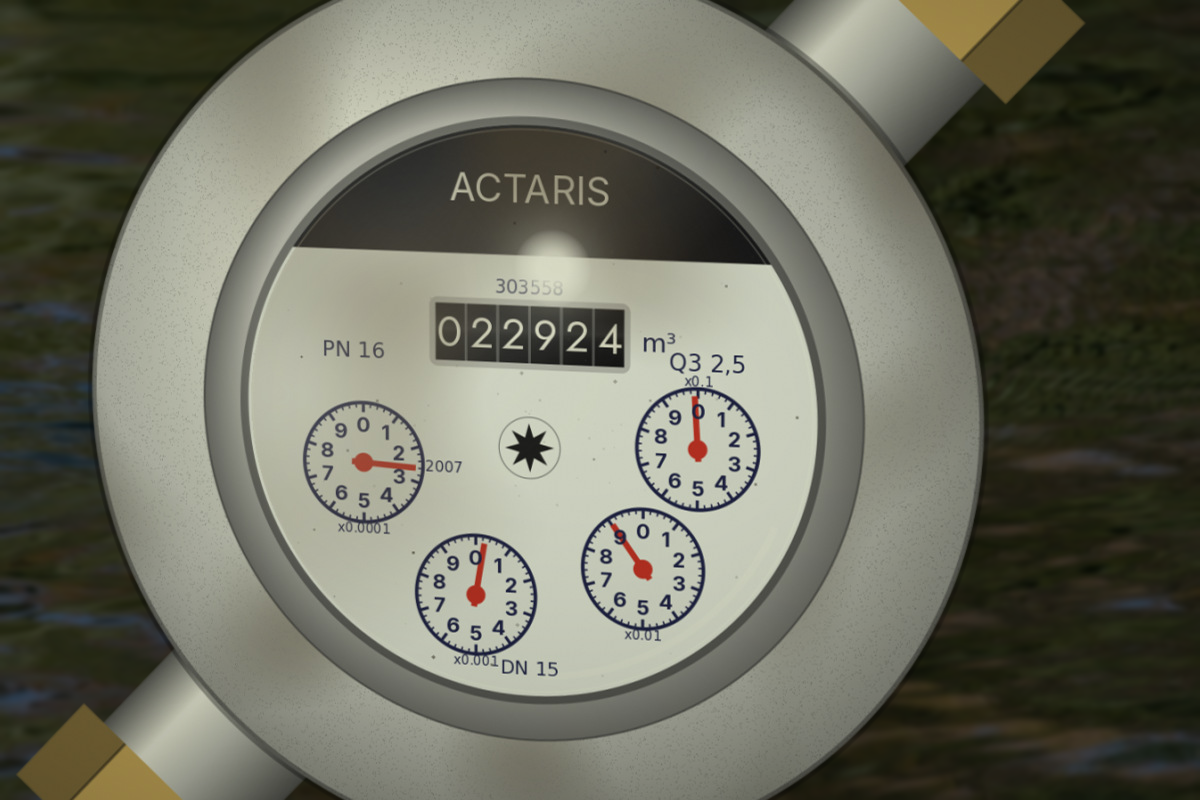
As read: {"value": 22923.9902, "unit": "m³"}
